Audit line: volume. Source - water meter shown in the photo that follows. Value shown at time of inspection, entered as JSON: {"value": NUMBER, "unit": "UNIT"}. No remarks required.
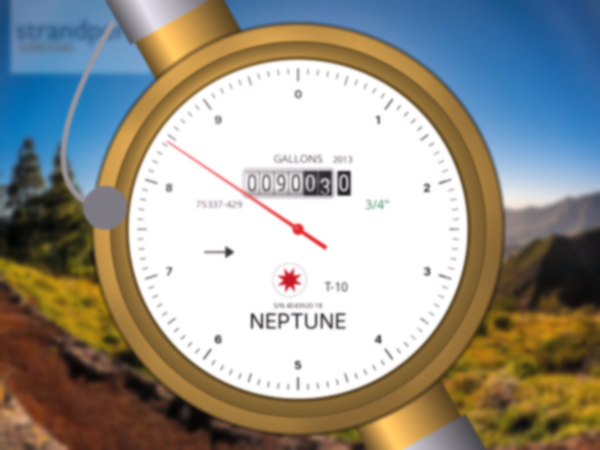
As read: {"value": 90028.4, "unit": "gal"}
